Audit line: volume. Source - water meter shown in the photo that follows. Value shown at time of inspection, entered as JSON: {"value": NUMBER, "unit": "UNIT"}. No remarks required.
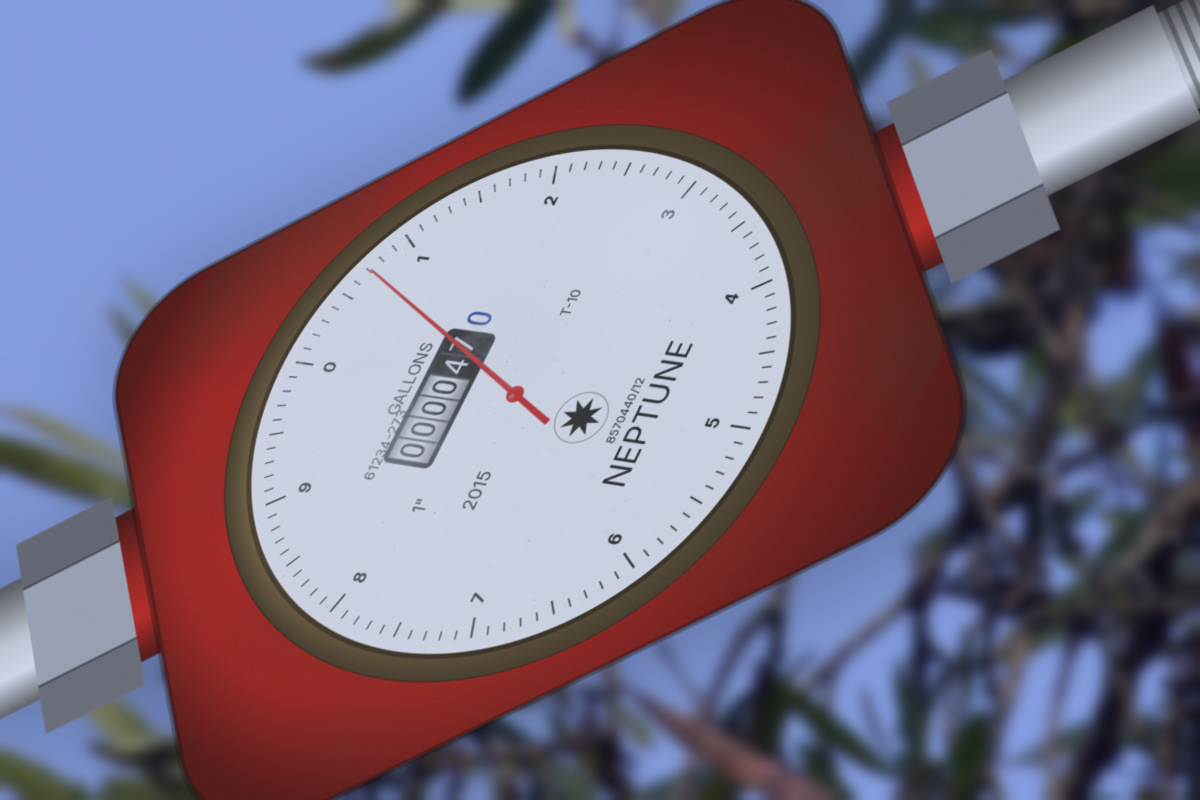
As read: {"value": 470.7, "unit": "gal"}
